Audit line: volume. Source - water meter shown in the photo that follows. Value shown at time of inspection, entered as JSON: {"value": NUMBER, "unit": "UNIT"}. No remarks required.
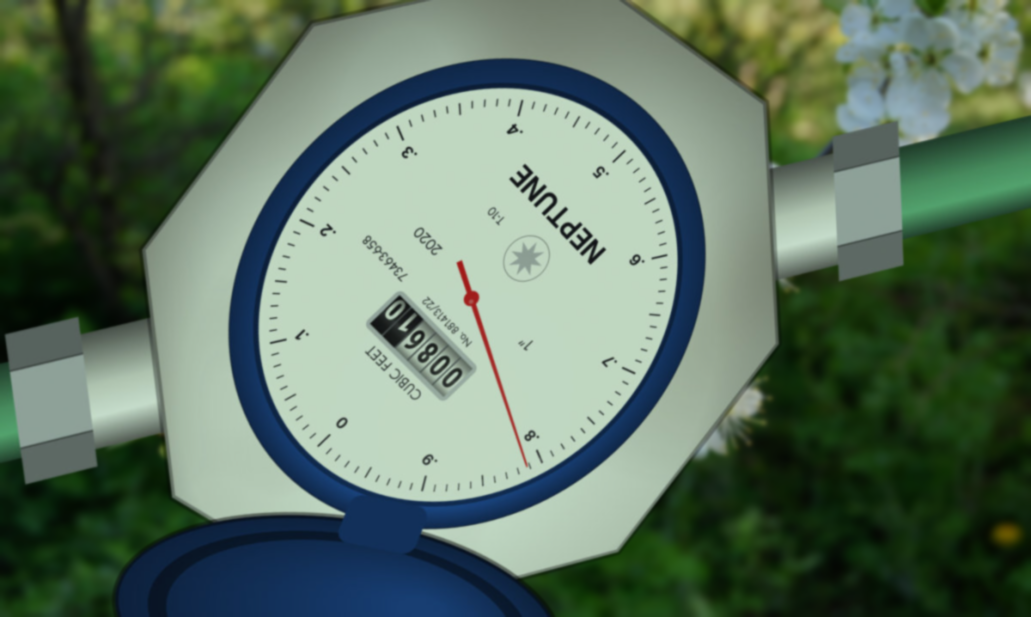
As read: {"value": 8609.81, "unit": "ft³"}
